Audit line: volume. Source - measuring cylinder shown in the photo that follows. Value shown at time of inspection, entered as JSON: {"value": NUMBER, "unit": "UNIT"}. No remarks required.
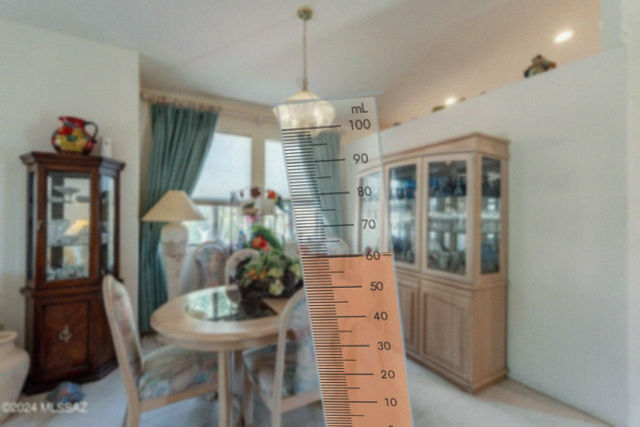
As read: {"value": 60, "unit": "mL"}
